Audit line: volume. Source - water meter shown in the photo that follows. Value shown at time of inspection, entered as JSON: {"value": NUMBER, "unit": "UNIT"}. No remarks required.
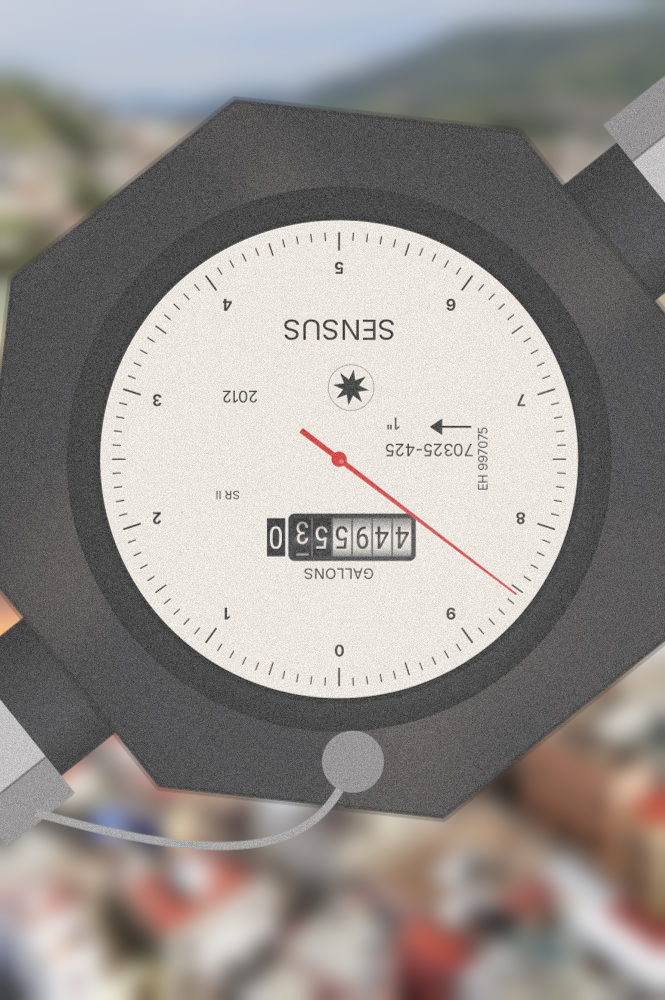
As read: {"value": 4495528.5, "unit": "gal"}
